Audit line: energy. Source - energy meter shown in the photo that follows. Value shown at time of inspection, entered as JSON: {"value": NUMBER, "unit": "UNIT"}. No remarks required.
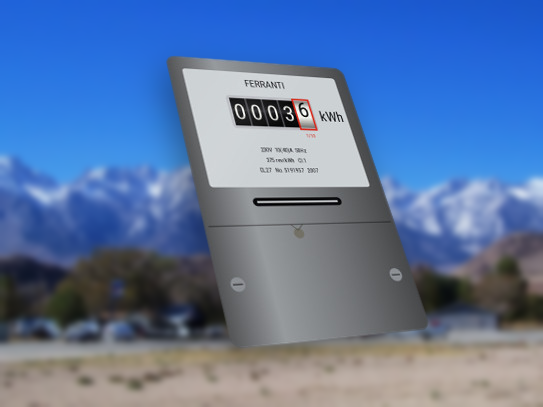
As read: {"value": 3.6, "unit": "kWh"}
